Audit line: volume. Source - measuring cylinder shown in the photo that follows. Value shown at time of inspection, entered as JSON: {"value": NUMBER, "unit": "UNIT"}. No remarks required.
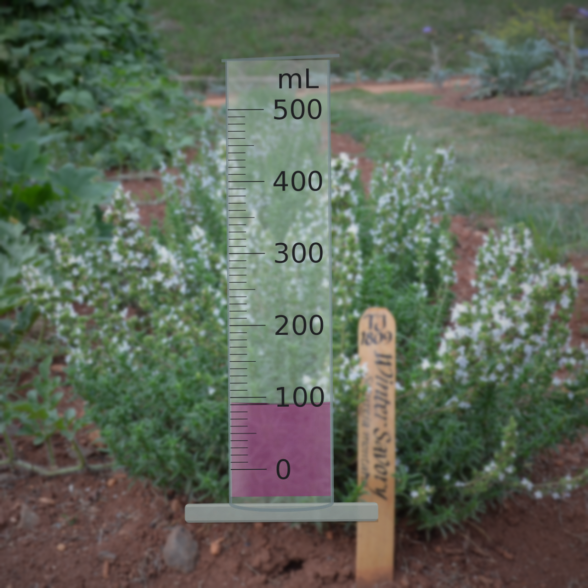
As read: {"value": 90, "unit": "mL"}
